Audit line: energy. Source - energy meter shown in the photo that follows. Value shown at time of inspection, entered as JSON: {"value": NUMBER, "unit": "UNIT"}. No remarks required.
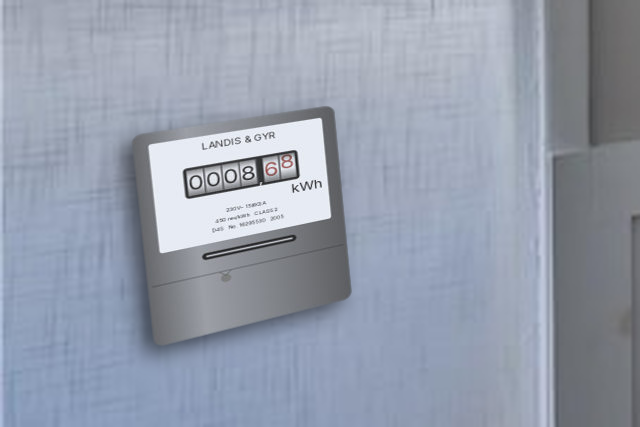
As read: {"value": 8.68, "unit": "kWh"}
